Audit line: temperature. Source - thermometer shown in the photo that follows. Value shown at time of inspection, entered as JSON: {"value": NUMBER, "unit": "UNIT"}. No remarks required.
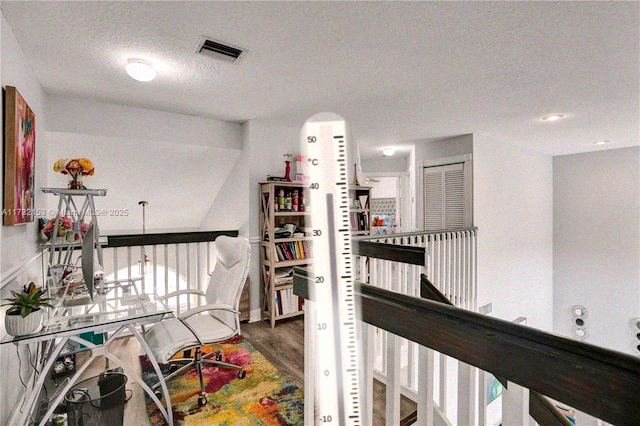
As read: {"value": 38, "unit": "°C"}
